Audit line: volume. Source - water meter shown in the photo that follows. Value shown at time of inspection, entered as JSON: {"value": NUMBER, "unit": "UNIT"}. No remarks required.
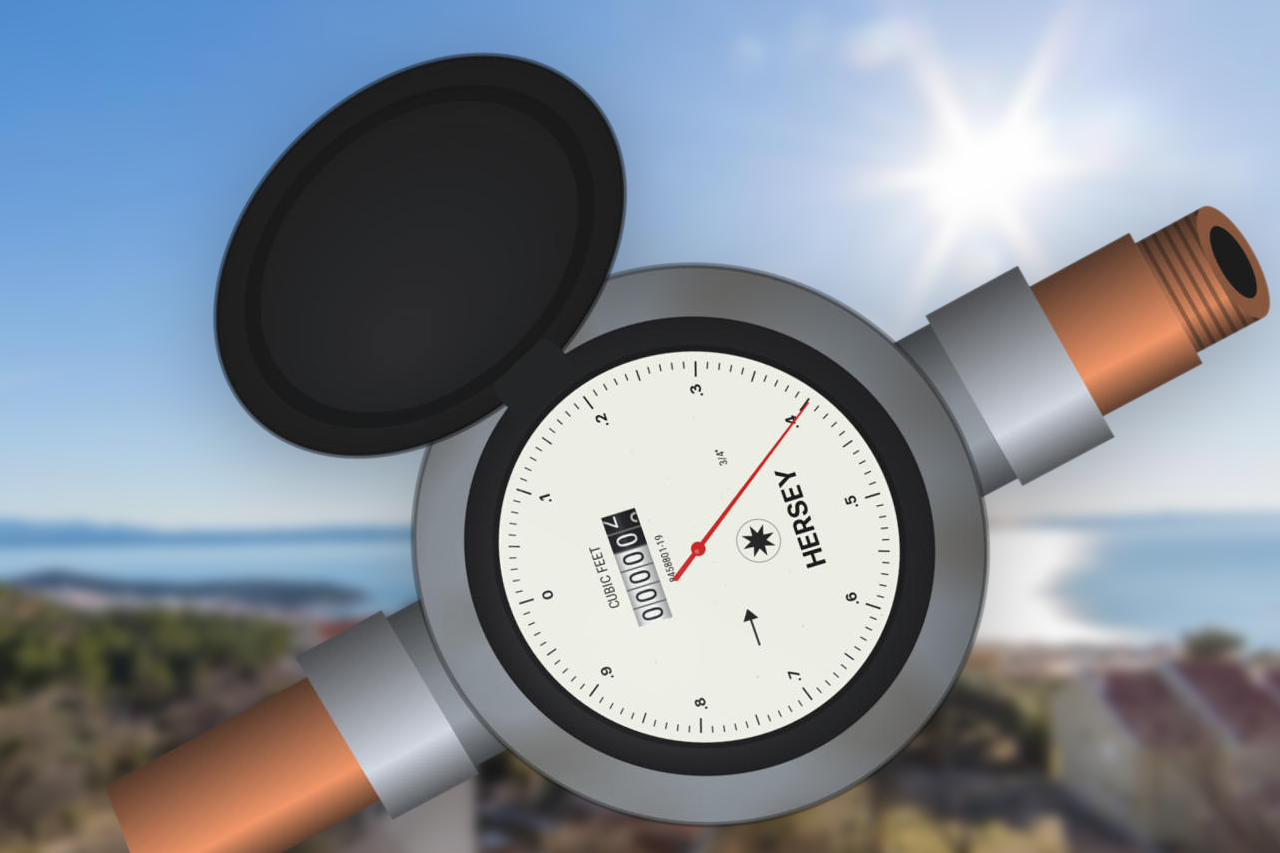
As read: {"value": 2.40, "unit": "ft³"}
